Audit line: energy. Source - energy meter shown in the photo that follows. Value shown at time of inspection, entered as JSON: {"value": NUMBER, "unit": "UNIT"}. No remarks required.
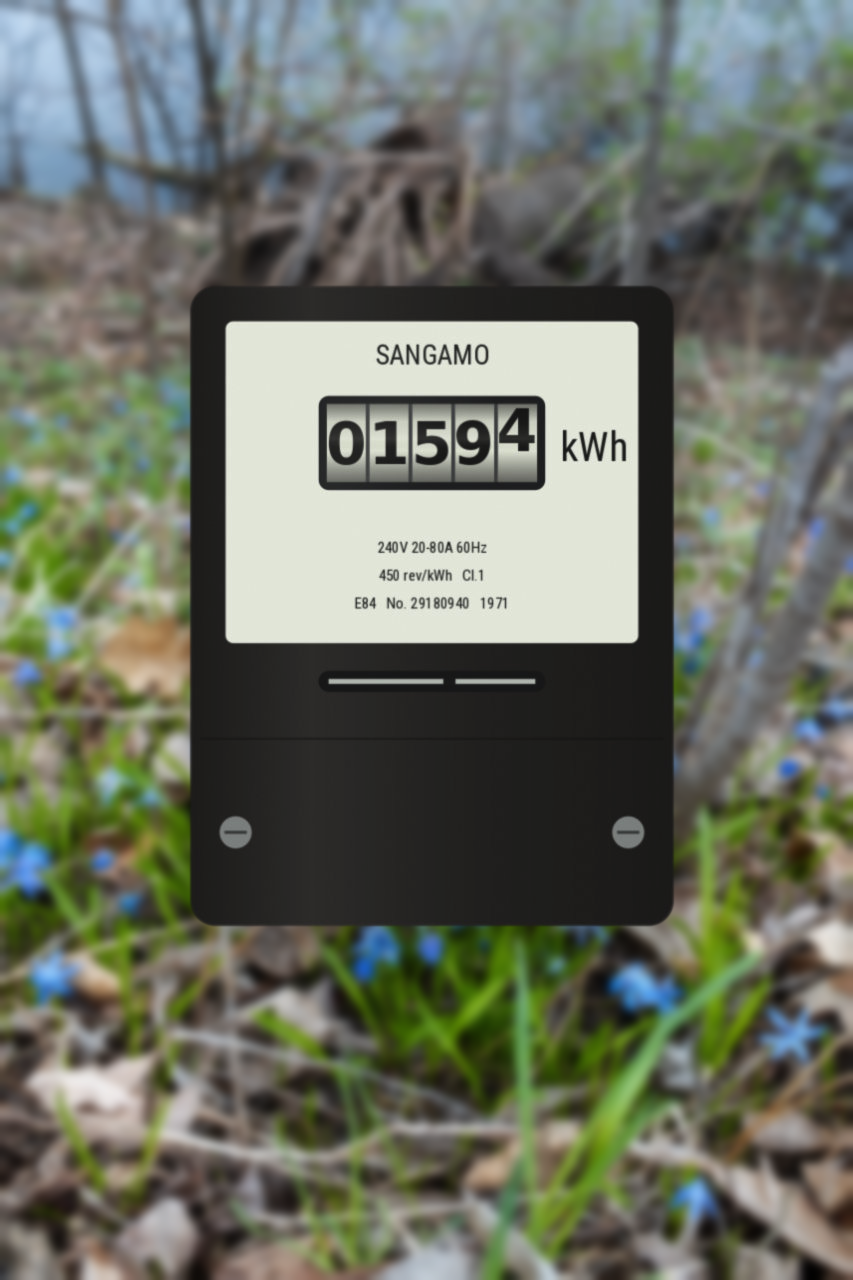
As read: {"value": 1594, "unit": "kWh"}
